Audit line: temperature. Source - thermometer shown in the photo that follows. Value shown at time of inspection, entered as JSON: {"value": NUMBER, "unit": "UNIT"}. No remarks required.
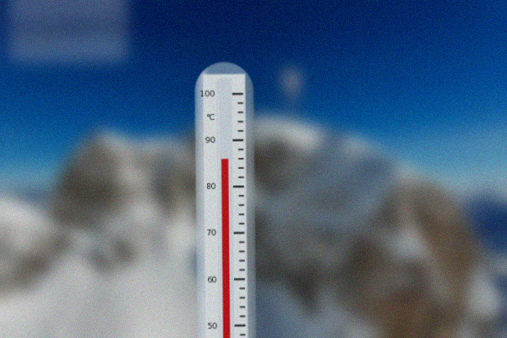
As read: {"value": 86, "unit": "°C"}
